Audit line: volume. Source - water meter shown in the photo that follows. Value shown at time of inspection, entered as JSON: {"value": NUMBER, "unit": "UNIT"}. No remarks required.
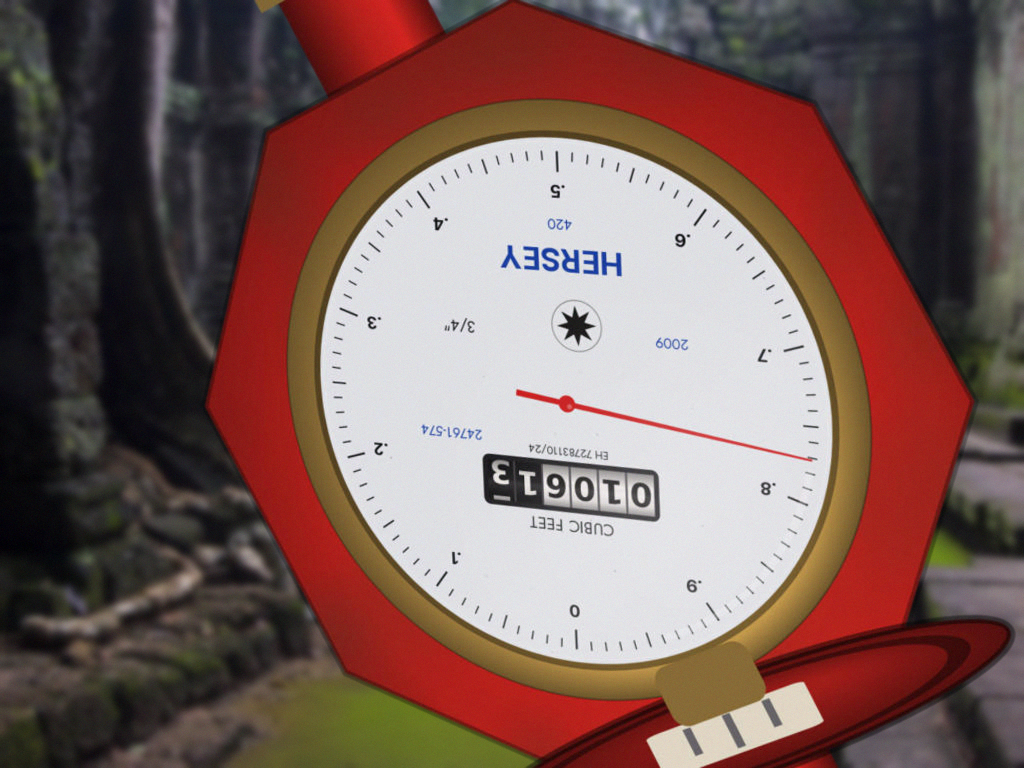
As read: {"value": 10612.77, "unit": "ft³"}
